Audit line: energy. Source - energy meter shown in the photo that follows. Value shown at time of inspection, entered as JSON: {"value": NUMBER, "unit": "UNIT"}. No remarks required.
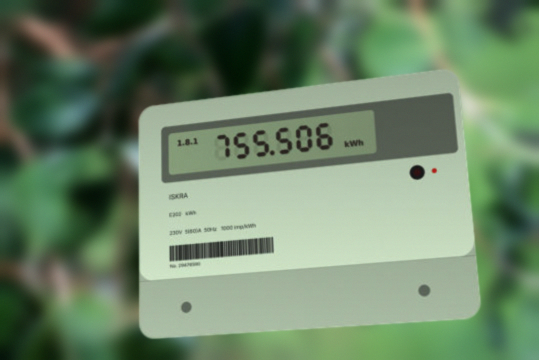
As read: {"value": 755.506, "unit": "kWh"}
